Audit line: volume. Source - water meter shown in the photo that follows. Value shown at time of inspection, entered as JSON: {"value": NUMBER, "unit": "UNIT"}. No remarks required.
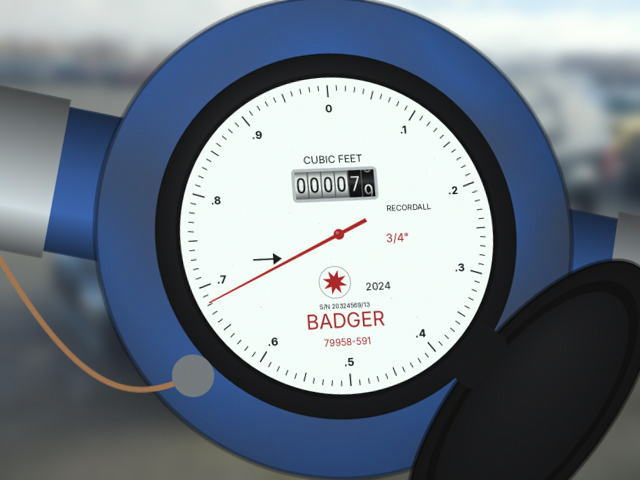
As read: {"value": 78.68, "unit": "ft³"}
